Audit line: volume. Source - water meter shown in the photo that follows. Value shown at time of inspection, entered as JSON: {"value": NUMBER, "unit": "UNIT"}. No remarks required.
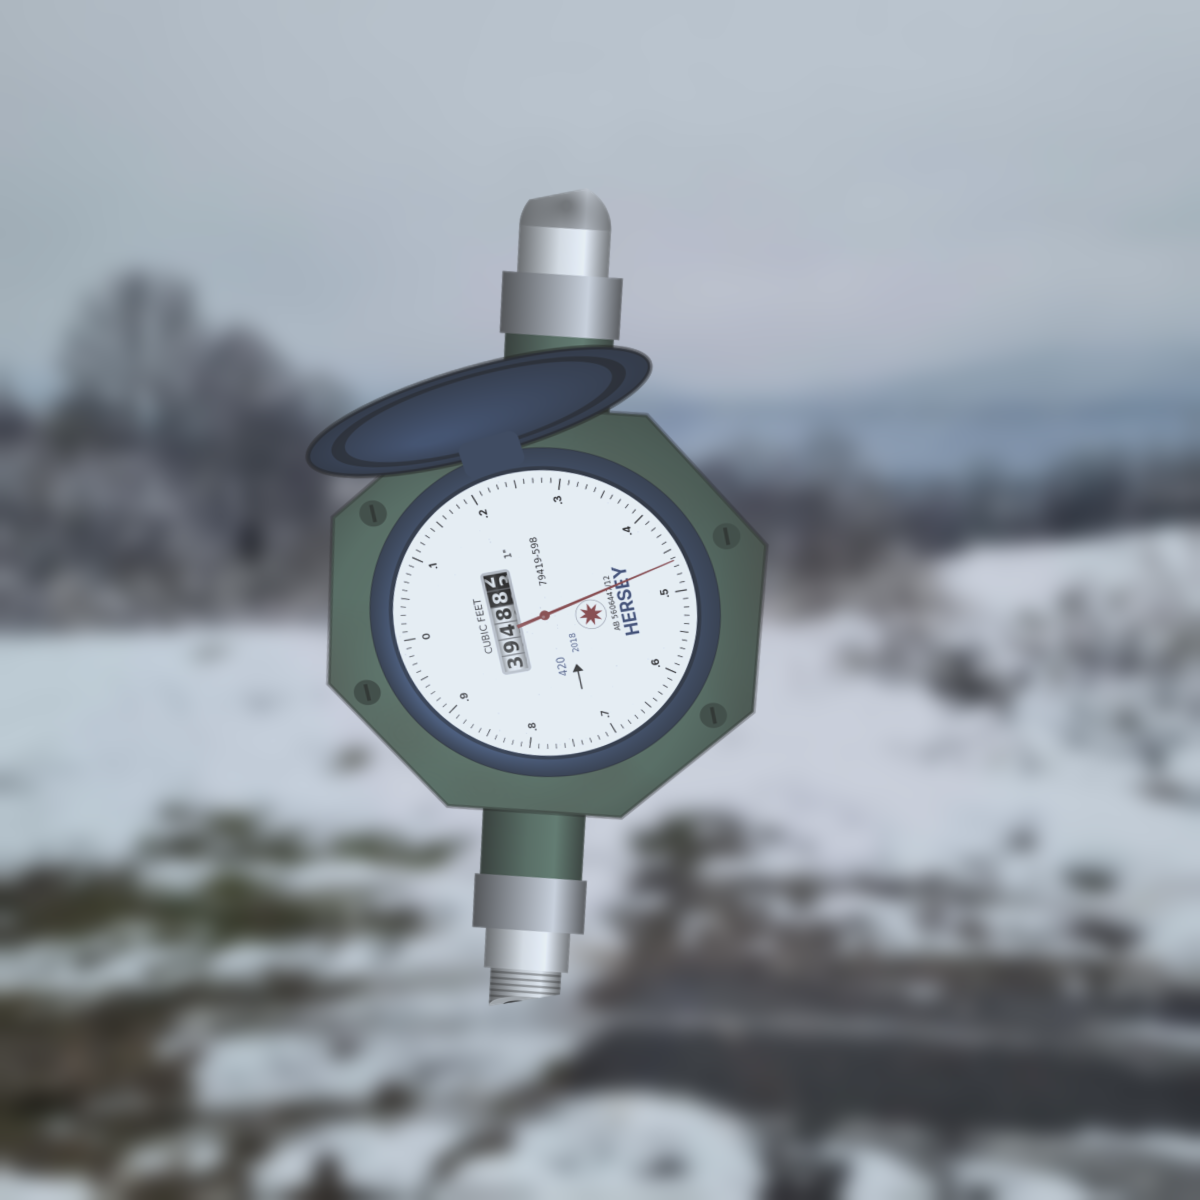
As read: {"value": 394882.46, "unit": "ft³"}
